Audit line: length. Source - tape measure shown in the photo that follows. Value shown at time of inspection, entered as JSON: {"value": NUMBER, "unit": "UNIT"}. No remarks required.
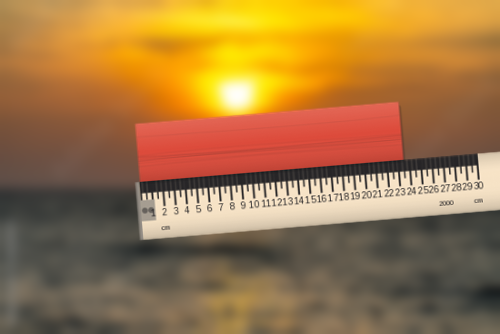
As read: {"value": 23.5, "unit": "cm"}
